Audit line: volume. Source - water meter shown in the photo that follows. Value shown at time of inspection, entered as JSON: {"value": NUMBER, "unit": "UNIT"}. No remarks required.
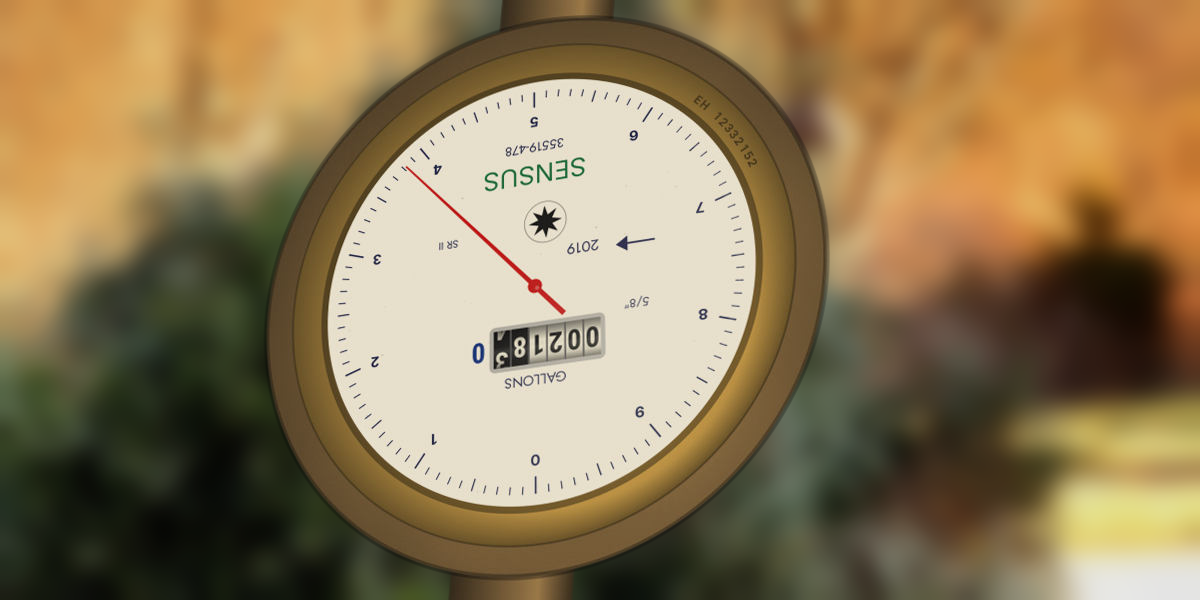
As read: {"value": 21833.8, "unit": "gal"}
